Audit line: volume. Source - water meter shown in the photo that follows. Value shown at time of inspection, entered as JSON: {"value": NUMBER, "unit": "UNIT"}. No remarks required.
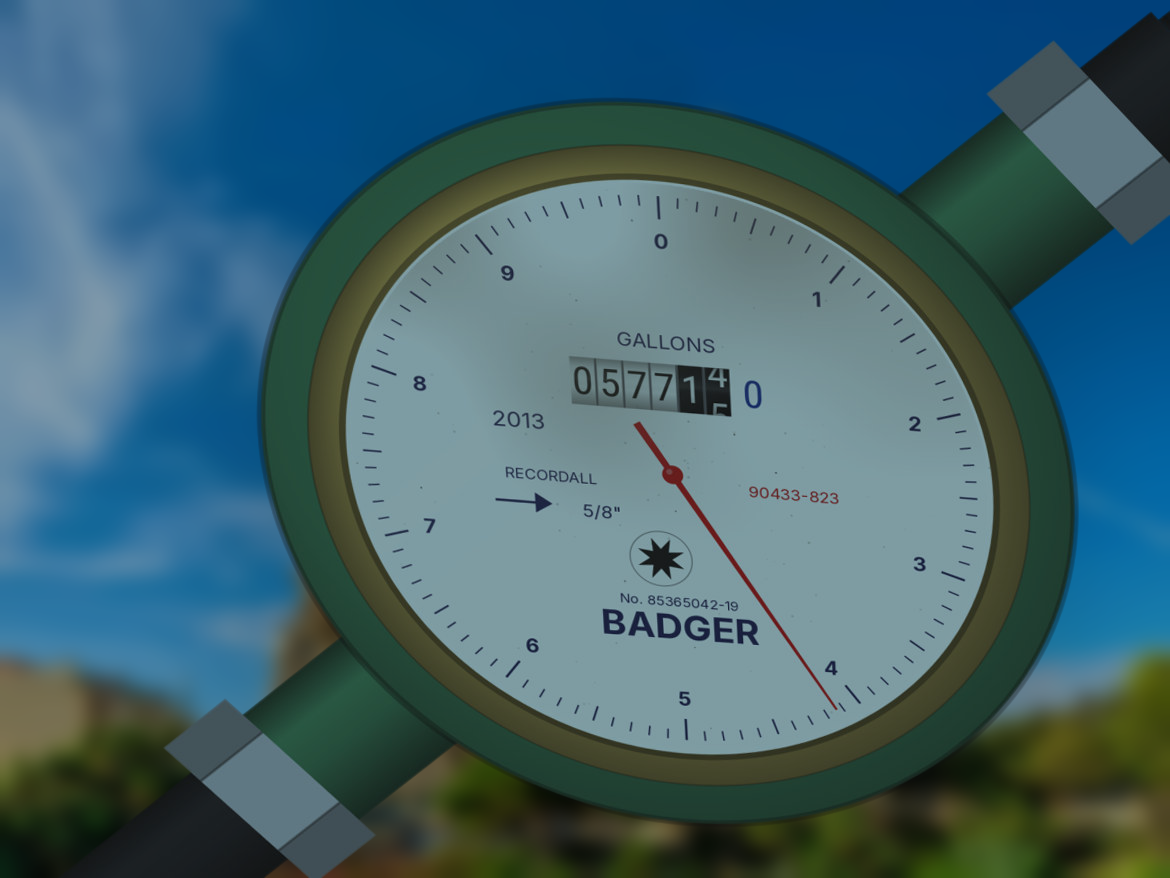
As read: {"value": 577144.1, "unit": "gal"}
